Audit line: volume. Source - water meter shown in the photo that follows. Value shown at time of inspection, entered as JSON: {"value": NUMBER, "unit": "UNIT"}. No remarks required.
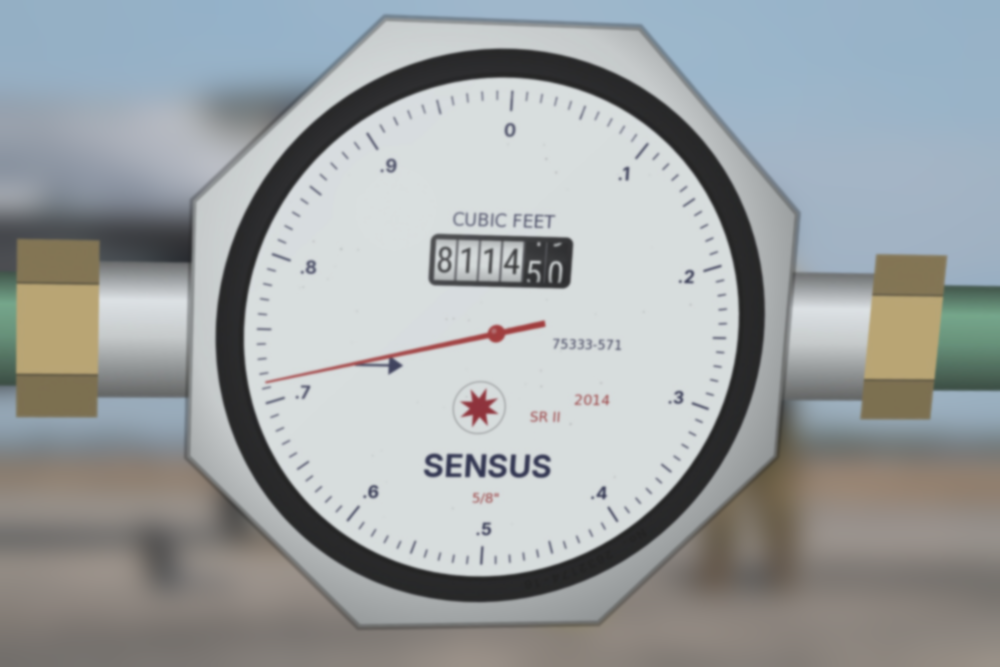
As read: {"value": 811449.71, "unit": "ft³"}
